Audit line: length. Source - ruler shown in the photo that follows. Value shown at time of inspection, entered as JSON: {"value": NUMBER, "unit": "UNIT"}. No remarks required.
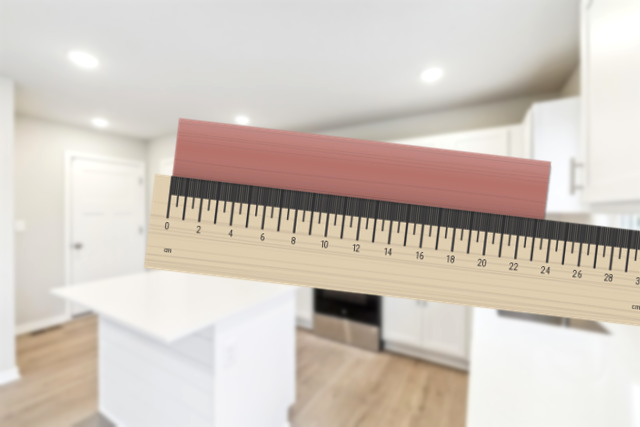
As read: {"value": 23.5, "unit": "cm"}
